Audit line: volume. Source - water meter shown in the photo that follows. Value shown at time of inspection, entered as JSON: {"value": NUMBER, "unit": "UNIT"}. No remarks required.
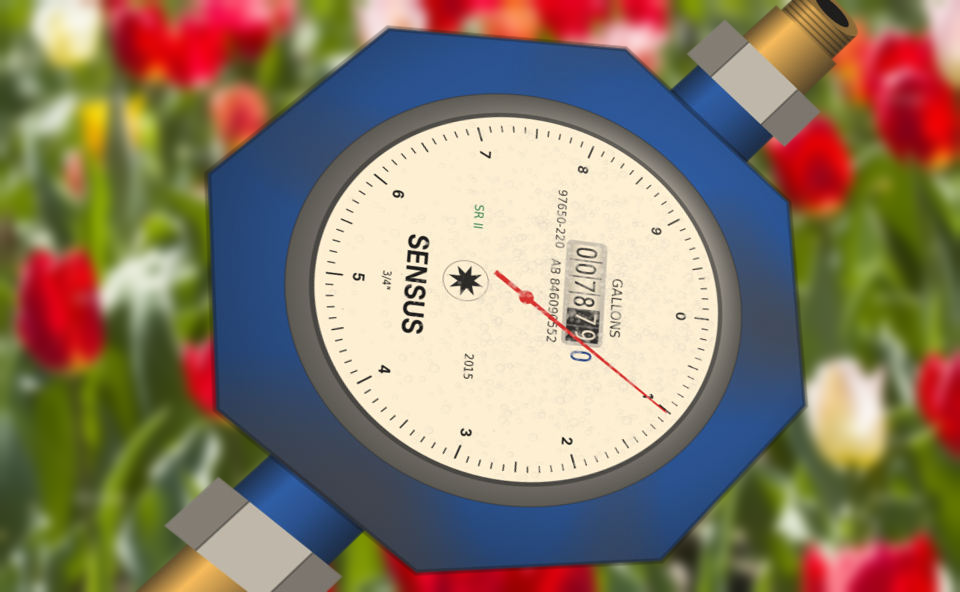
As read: {"value": 78791.0, "unit": "gal"}
